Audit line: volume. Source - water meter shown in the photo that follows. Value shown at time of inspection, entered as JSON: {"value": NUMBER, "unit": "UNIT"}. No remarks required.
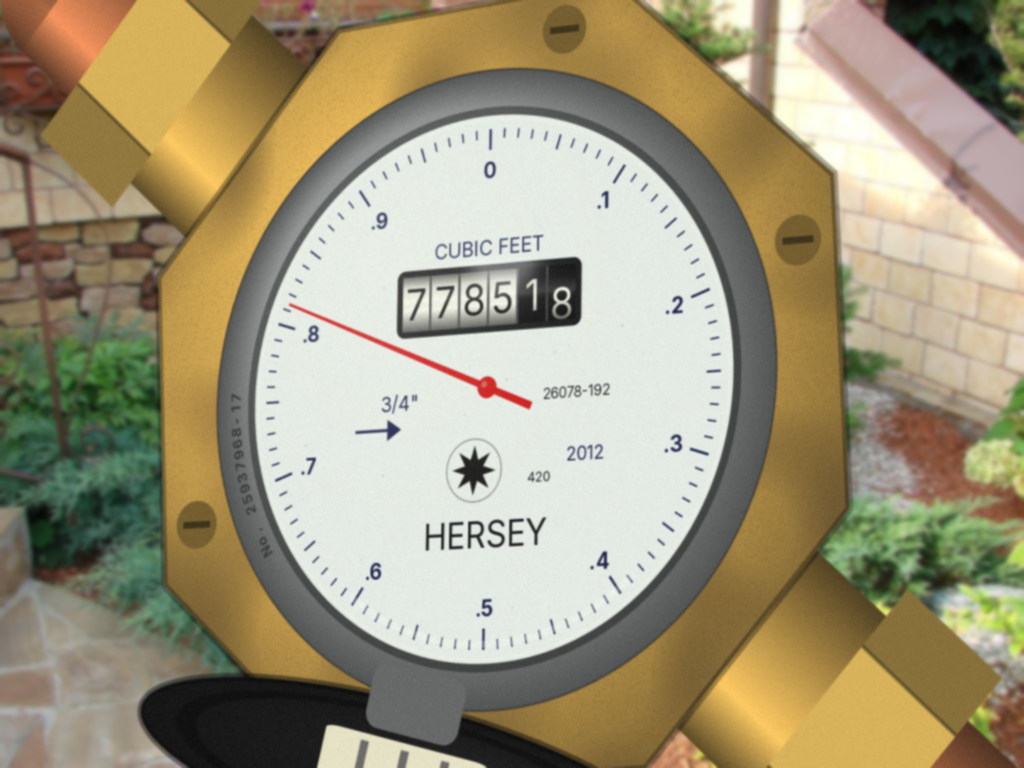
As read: {"value": 778517.81, "unit": "ft³"}
